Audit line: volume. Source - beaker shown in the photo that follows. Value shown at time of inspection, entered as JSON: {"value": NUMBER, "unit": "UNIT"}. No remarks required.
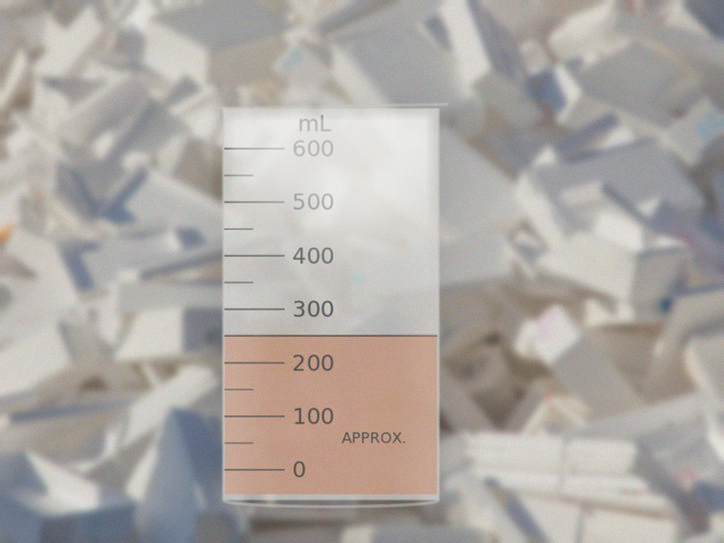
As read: {"value": 250, "unit": "mL"}
